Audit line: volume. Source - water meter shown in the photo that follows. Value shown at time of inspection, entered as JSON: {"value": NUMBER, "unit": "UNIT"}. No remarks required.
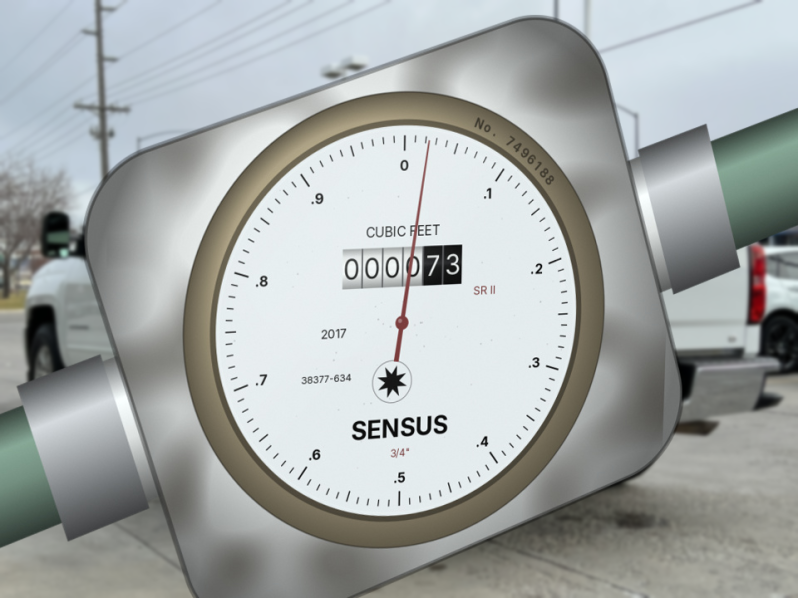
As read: {"value": 73.02, "unit": "ft³"}
